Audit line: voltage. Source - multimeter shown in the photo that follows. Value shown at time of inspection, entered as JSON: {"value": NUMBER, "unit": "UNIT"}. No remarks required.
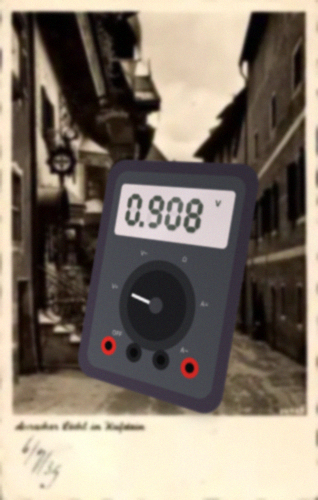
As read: {"value": 0.908, "unit": "V"}
